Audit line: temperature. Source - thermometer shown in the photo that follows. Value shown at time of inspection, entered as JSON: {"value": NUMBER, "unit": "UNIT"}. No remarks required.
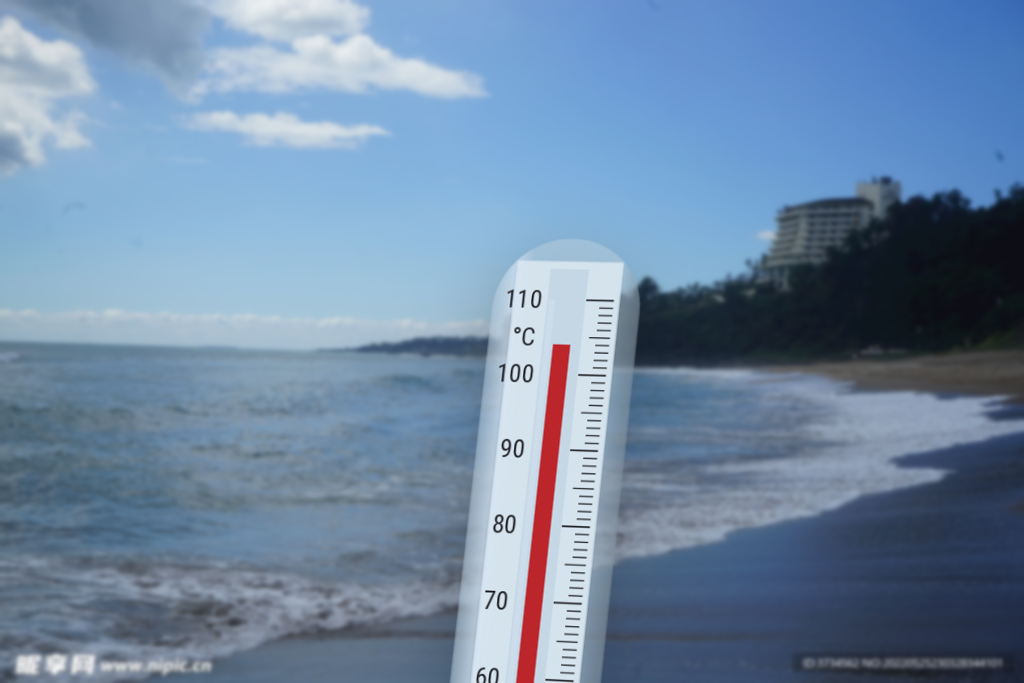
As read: {"value": 104, "unit": "°C"}
